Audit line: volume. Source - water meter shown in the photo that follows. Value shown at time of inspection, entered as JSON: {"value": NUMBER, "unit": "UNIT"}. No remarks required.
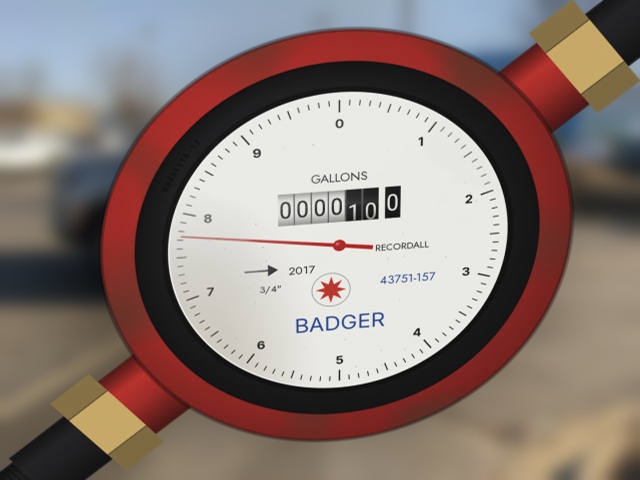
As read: {"value": 97.7, "unit": "gal"}
